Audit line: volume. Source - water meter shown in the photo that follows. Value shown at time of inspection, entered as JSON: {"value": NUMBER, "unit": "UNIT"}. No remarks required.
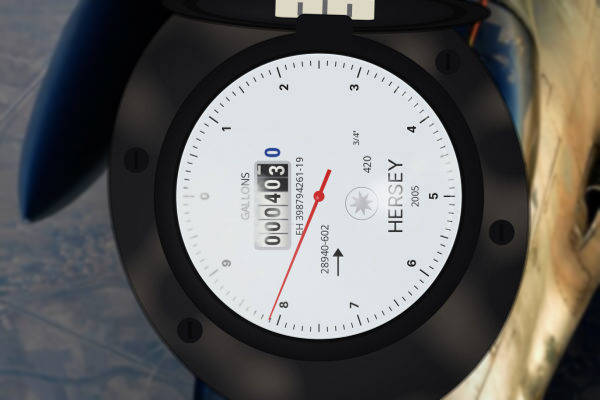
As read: {"value": 4028.1, "unit": "gal"}
